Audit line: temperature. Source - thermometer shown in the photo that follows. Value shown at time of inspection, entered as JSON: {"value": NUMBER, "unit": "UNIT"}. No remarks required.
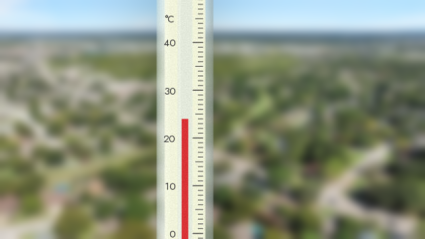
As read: {"value": 24, "unit": "°C"}
